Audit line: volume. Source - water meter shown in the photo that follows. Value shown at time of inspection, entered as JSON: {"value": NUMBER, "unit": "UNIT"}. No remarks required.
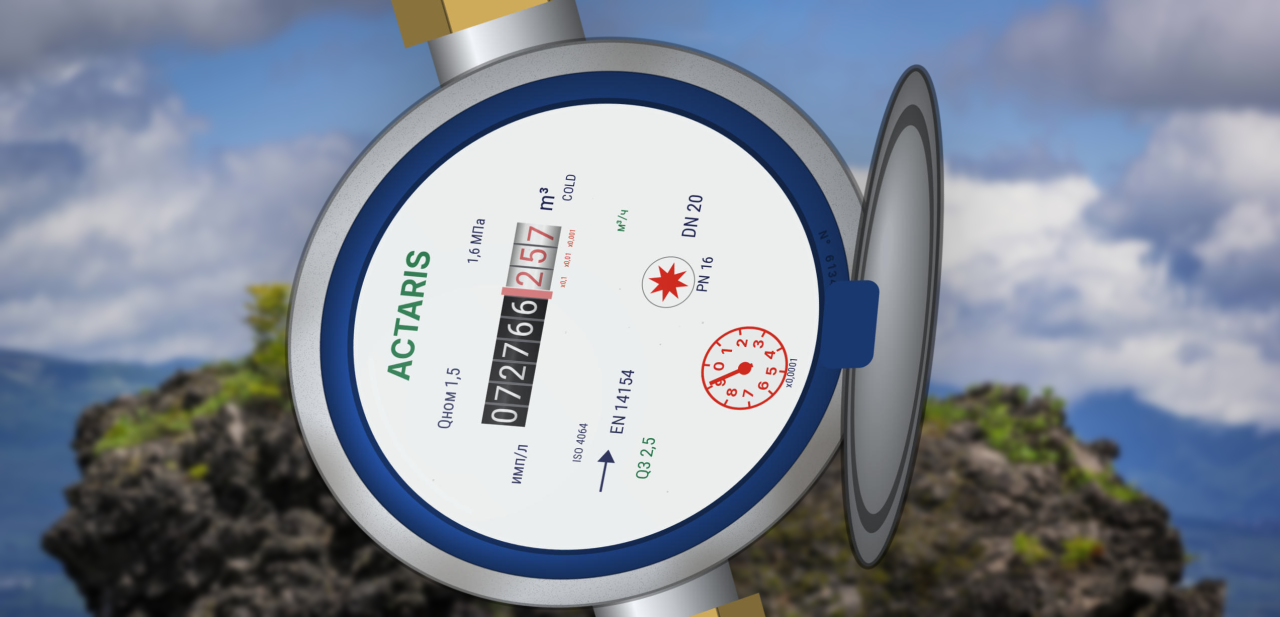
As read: {"value": 72766.2569, "unit": "m³"}
